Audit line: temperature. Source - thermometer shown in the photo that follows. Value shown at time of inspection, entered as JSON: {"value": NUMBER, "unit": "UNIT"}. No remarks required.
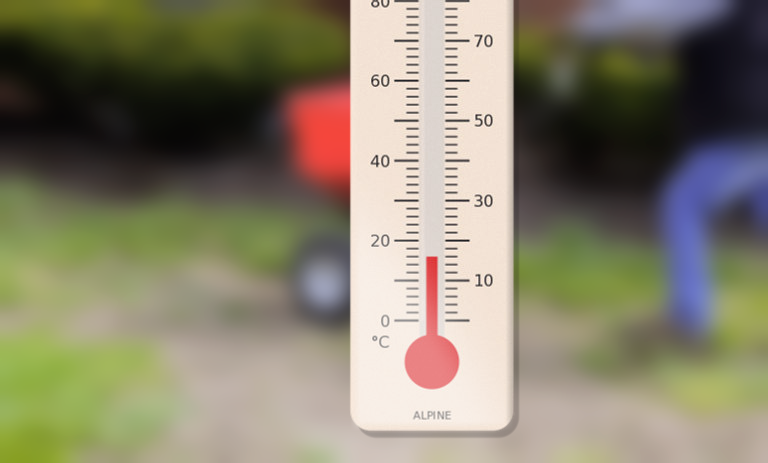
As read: {"value": 16, "unit": "°C"}
